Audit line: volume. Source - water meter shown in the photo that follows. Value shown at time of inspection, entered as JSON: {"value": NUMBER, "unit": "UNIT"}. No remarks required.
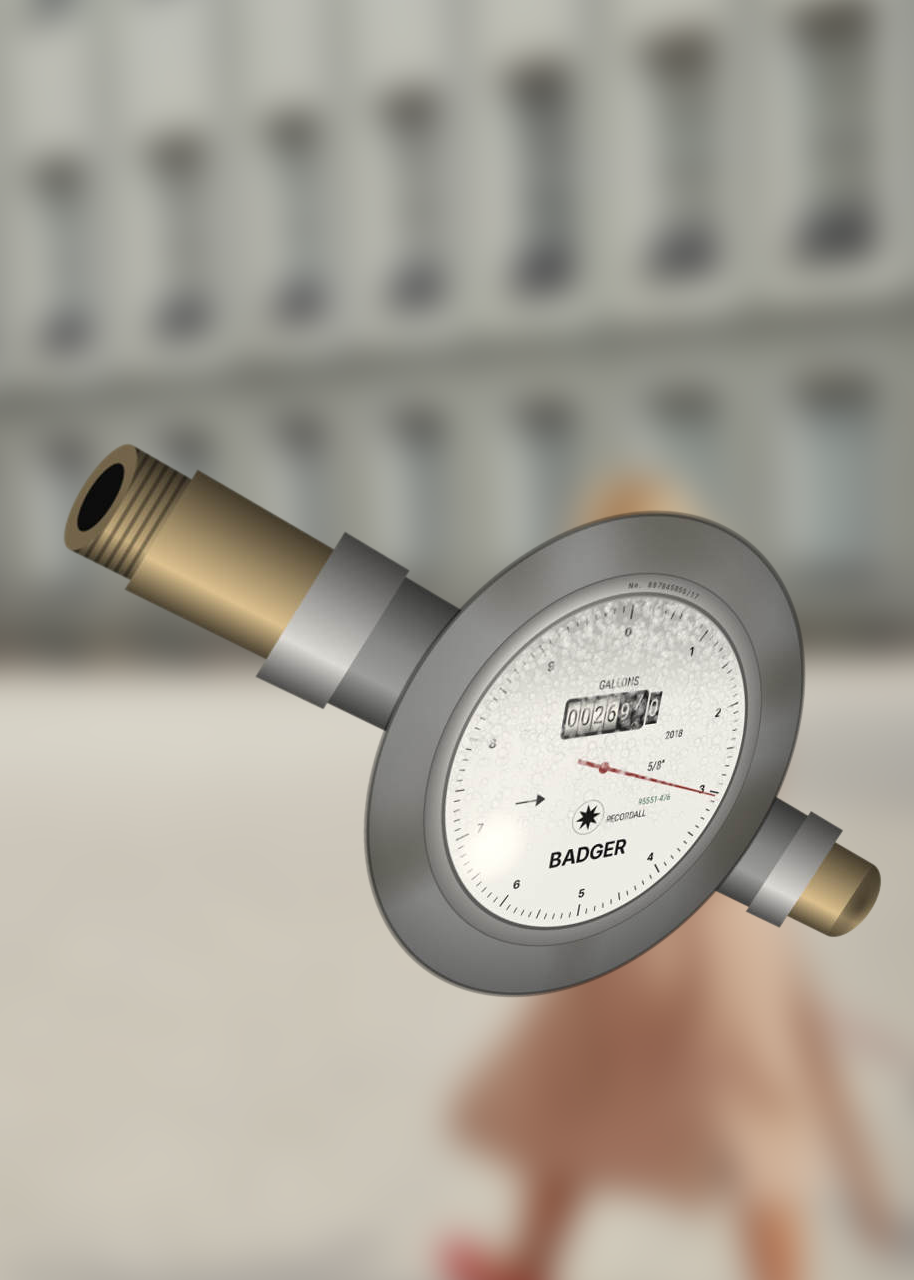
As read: {"value": 26973.0, "unit": "gal"}
